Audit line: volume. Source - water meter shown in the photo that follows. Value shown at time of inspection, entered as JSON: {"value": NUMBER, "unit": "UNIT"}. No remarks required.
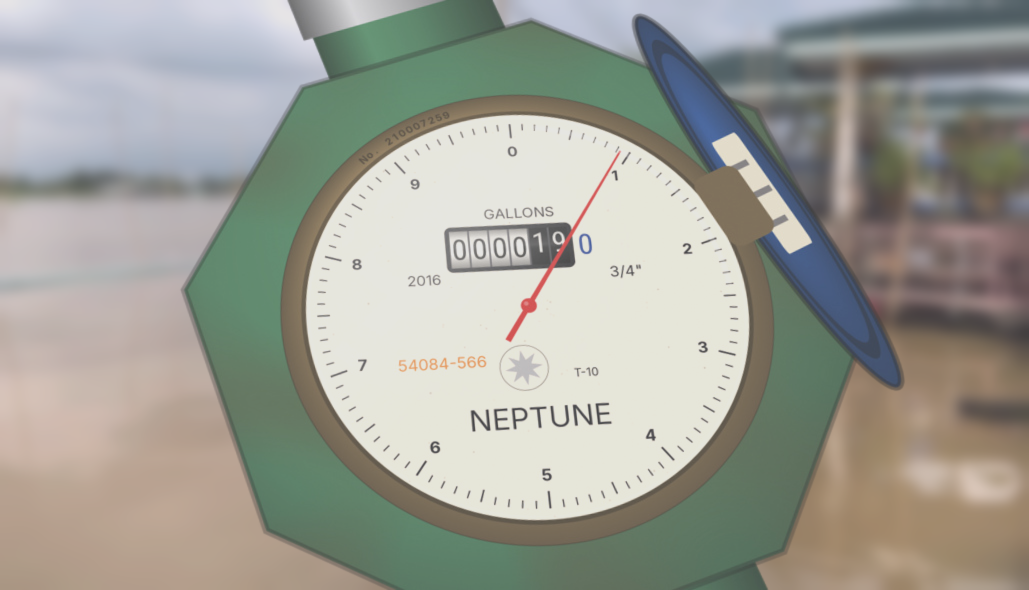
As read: {"value": 190.9, "unit": "gal"}
